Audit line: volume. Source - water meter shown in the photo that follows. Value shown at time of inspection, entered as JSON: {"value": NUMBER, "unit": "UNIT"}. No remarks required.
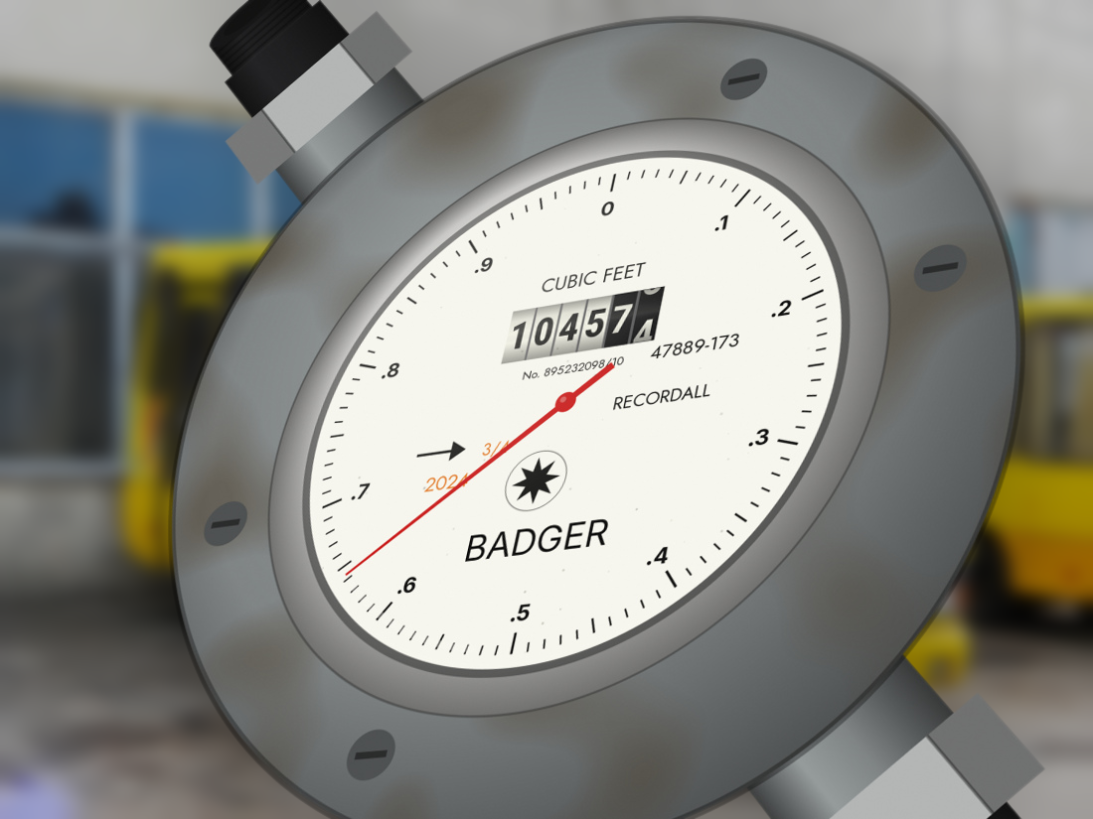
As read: {"value": 104573.64, "unit": "ft³"}
